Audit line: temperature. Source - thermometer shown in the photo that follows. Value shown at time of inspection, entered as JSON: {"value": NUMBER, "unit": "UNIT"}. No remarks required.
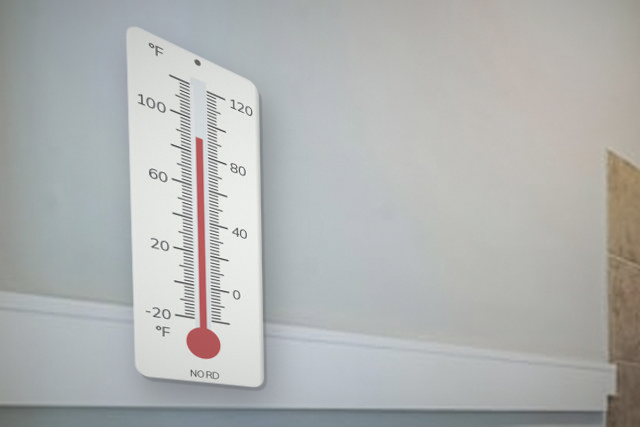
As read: {"value": 90, "unit": "°F"}
